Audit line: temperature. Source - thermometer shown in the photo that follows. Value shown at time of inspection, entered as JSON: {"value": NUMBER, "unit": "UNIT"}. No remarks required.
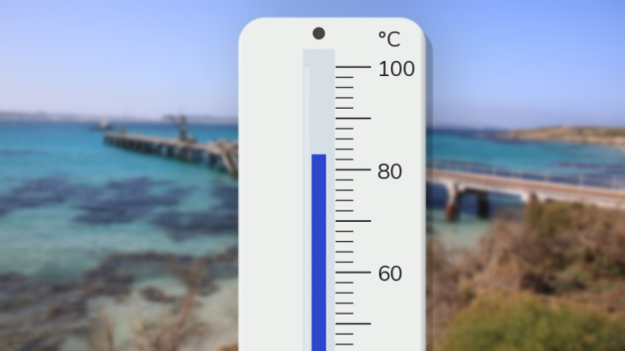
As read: {"value": 83, "unit": "°C"}
